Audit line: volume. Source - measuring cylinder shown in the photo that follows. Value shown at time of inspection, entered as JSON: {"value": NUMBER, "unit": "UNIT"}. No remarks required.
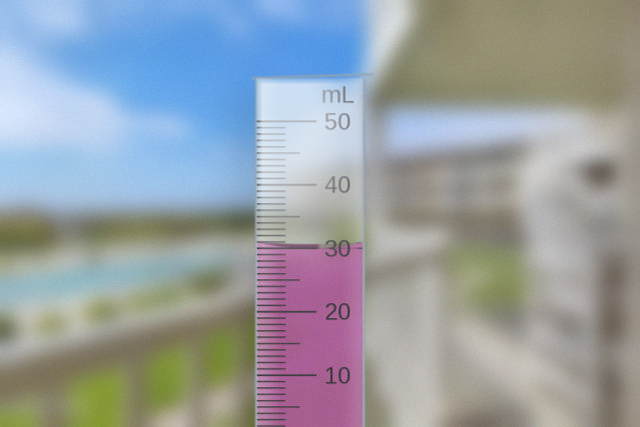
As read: {"value": 30, "unit": "mL"}
